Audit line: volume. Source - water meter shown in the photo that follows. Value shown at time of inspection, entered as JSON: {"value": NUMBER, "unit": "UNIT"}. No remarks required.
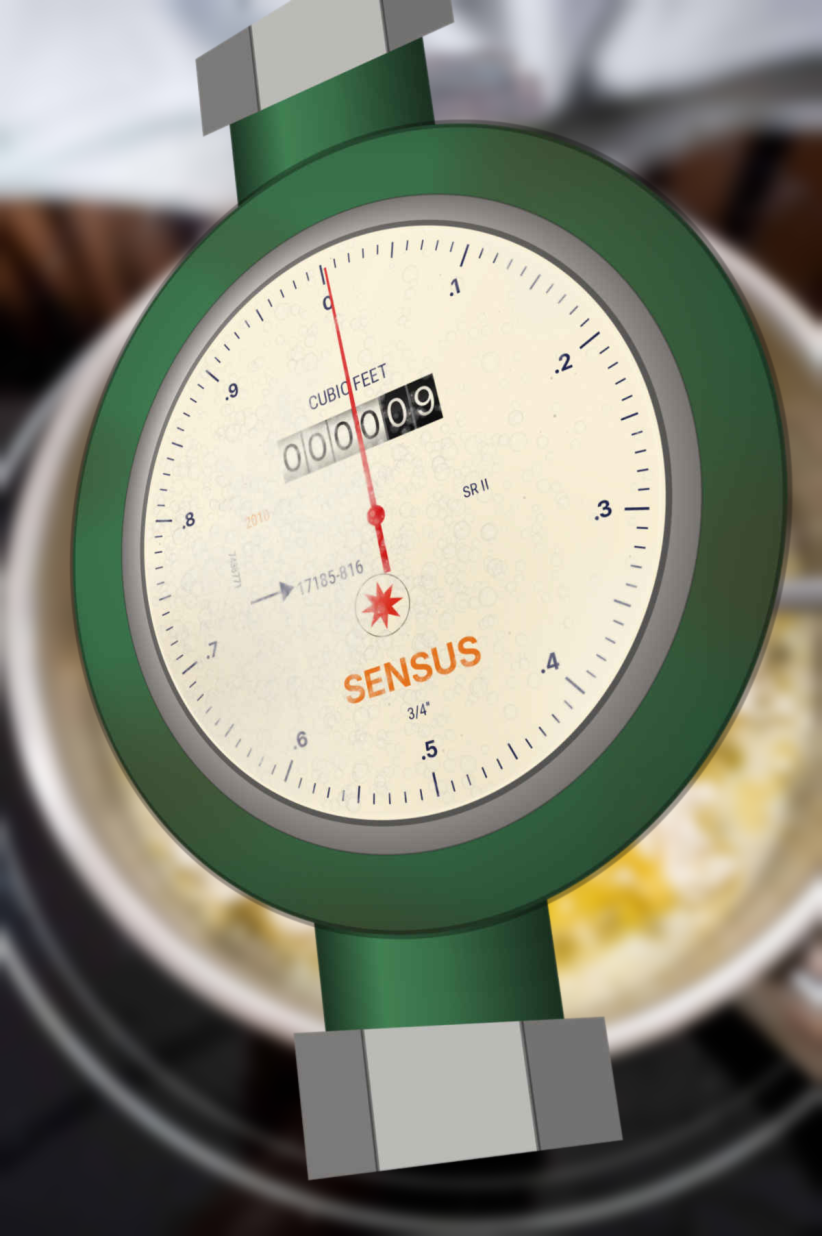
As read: {"value": 9.00, "unit": "ft³"}
